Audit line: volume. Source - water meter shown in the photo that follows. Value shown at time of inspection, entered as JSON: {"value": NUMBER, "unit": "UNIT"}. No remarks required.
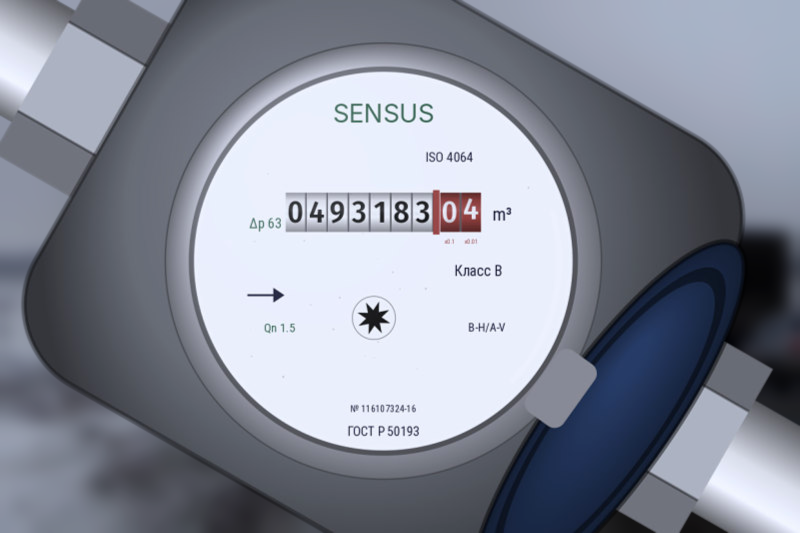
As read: {"value": 493183.04, "unit": "m³"}
